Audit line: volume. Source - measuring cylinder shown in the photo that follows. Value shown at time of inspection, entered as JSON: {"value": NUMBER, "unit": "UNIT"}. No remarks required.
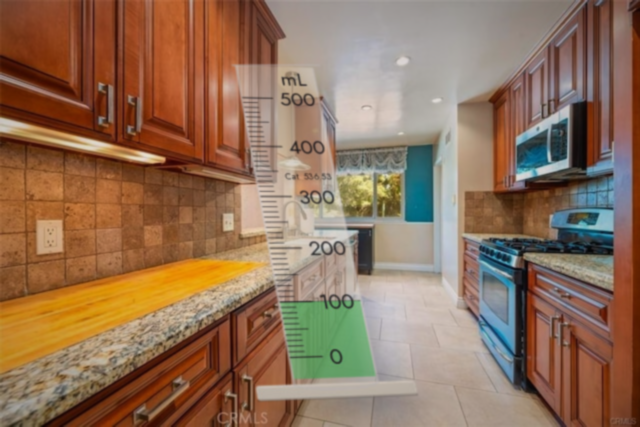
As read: {"value": 100, "unit": "mL"}
